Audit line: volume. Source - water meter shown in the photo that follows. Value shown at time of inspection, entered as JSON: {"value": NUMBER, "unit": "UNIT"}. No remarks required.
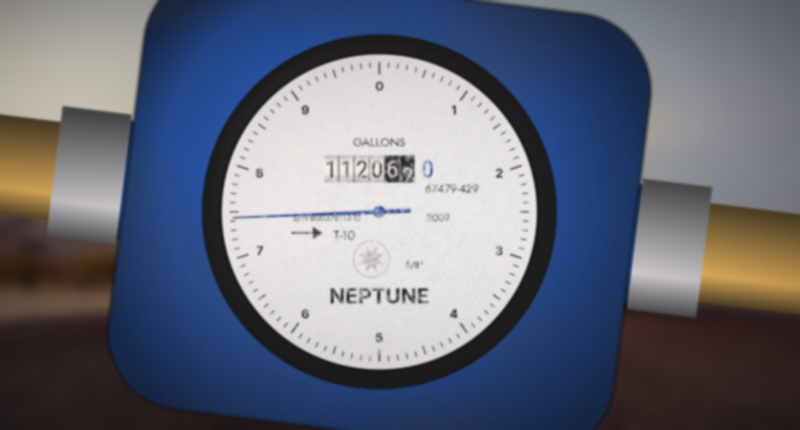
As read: {"value": 1120617.4, "unit": "gal"}
